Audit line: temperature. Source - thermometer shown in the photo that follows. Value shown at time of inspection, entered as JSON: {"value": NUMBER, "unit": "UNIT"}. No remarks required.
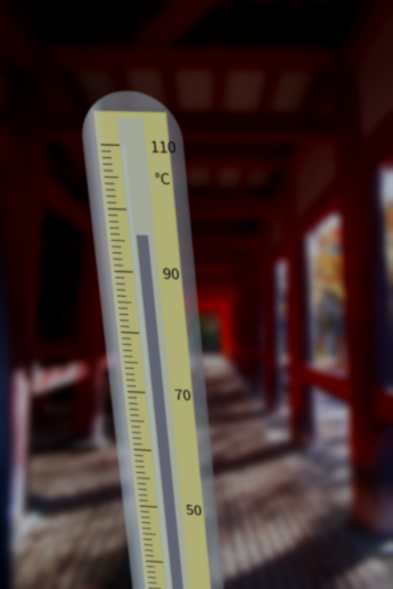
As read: {"value": 96, "unit": "°C"}
